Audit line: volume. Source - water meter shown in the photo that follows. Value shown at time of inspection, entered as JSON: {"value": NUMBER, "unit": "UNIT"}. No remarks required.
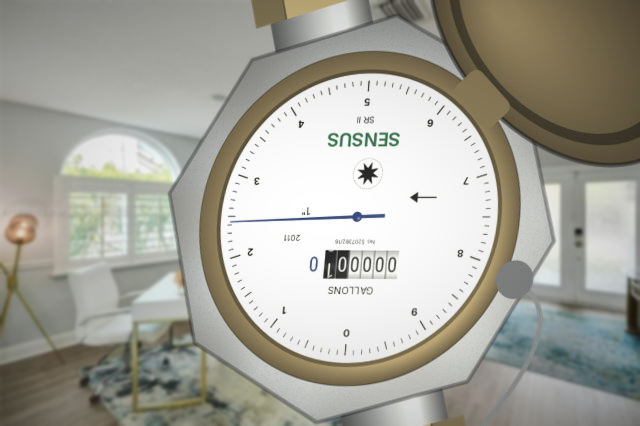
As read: {"value": 12.4, "unit": "gal"}
